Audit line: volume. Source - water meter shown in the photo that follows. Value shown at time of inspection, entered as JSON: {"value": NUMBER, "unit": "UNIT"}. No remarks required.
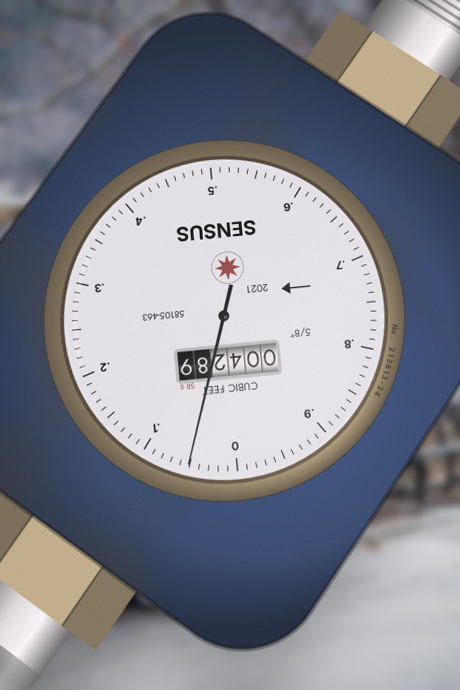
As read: {"value": 4289.05, "unit": "ft³"}
